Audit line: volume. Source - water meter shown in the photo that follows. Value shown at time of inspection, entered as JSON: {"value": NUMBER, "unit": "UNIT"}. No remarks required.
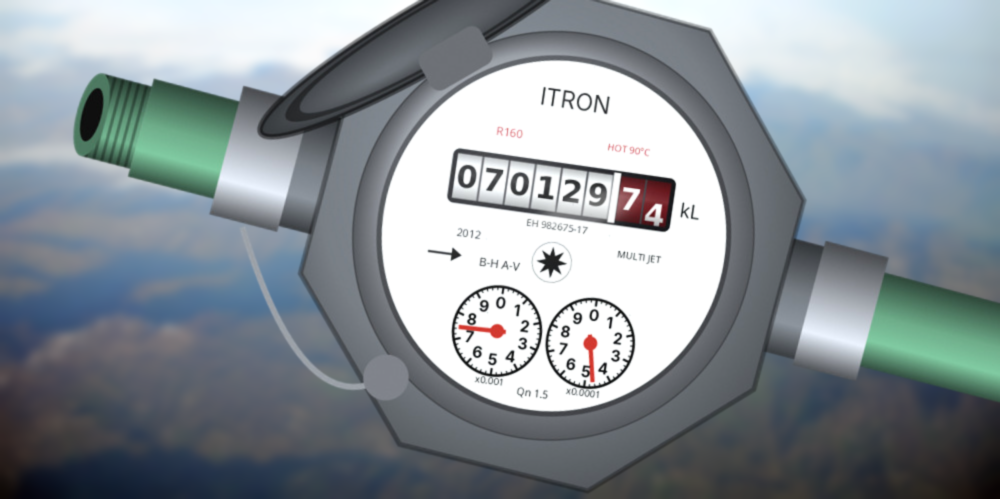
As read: {"value": 70129.7374, "unit": "kL"}
